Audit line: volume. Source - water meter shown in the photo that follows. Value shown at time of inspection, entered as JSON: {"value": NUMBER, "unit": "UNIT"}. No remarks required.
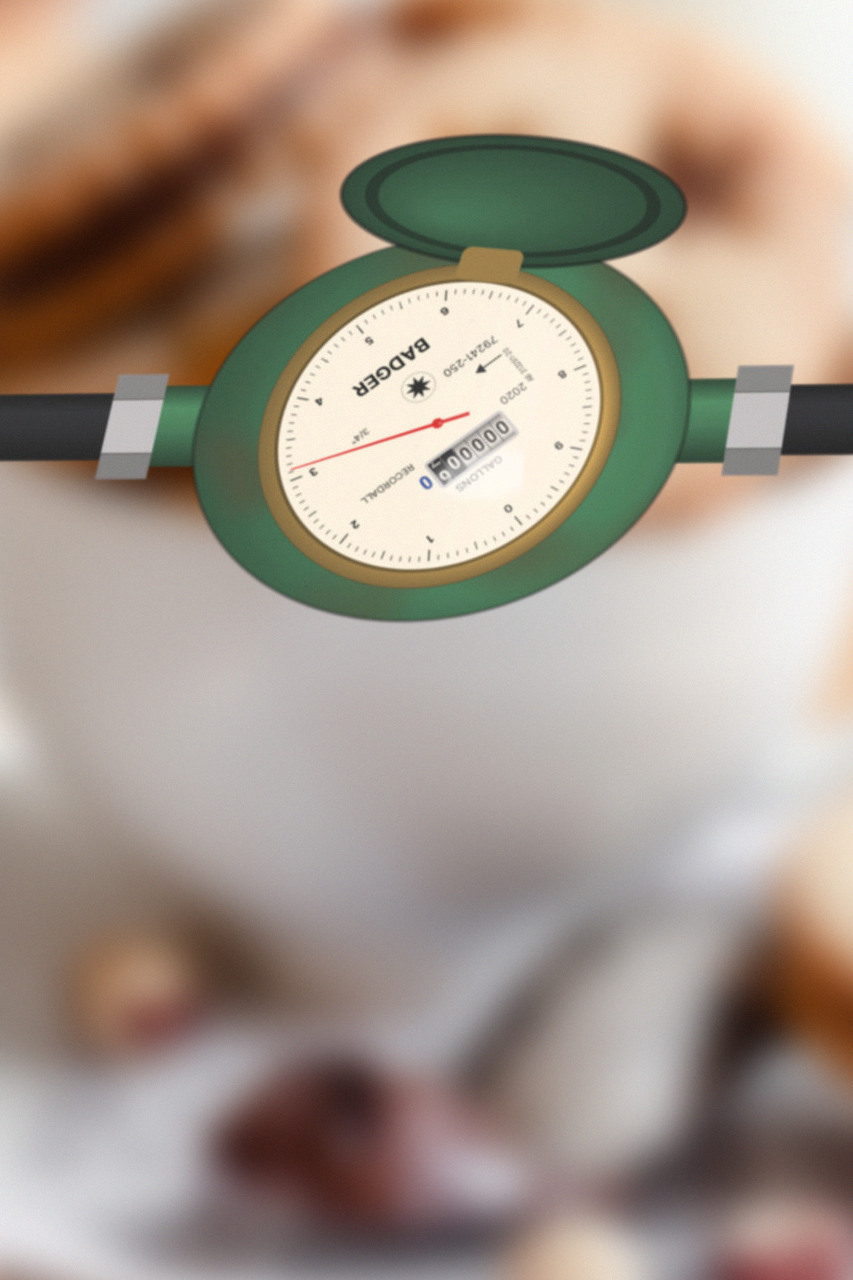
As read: {"value": 63.1, "unit": "gal"}
